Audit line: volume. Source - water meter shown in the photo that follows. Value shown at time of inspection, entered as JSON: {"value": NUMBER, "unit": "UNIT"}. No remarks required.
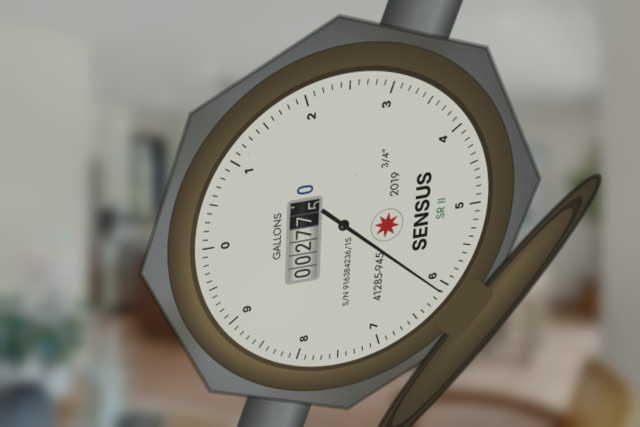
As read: {"value": 27746.1, "unit": "gal"}
